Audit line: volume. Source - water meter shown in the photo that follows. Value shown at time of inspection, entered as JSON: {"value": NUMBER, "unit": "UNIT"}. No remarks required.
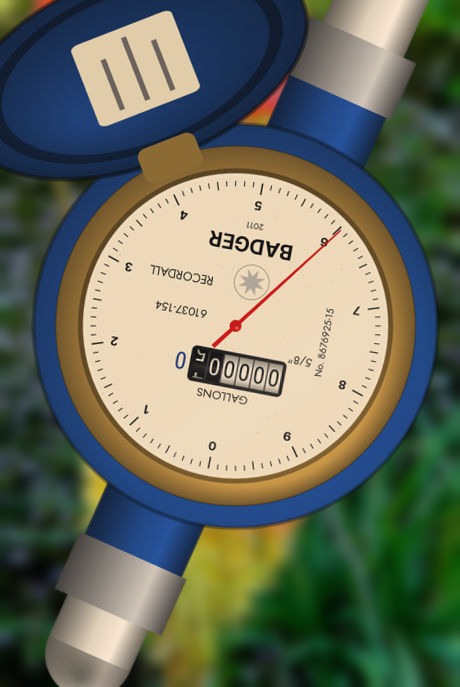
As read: {"value": 46.0, "unit": "gal"}
